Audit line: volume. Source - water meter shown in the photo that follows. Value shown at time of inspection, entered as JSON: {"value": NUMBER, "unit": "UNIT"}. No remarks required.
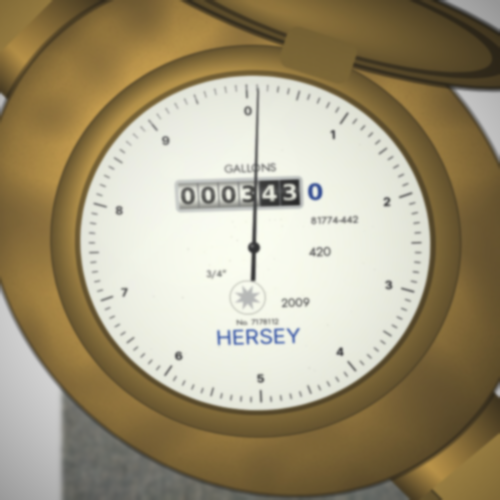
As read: {"value": 3430.1, "unit": "gal"}
